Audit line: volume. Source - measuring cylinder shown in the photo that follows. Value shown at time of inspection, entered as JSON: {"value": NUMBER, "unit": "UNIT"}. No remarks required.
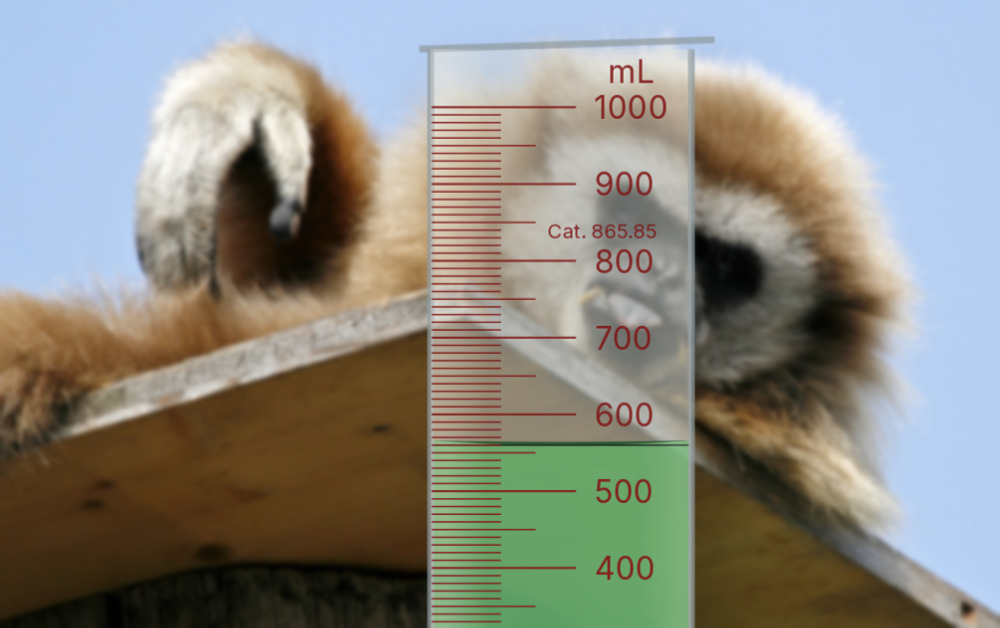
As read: {"value": 560, "unit": "mL"}
